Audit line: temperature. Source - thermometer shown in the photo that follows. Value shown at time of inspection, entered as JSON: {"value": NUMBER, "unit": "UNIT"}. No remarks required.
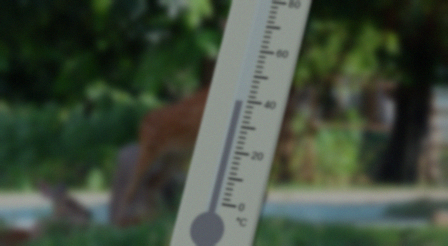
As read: {"value": 40, "unit": "°C"}
